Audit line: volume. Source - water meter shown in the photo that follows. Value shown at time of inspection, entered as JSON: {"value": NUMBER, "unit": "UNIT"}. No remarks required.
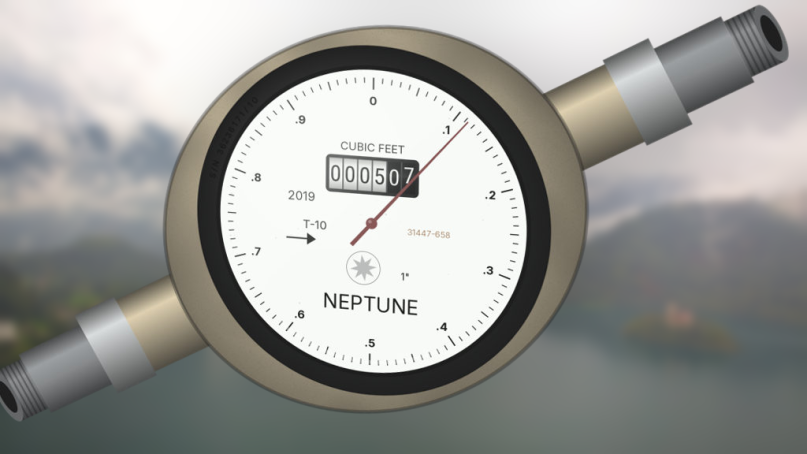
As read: {"value": 507.11, "unit": "ft³"}
